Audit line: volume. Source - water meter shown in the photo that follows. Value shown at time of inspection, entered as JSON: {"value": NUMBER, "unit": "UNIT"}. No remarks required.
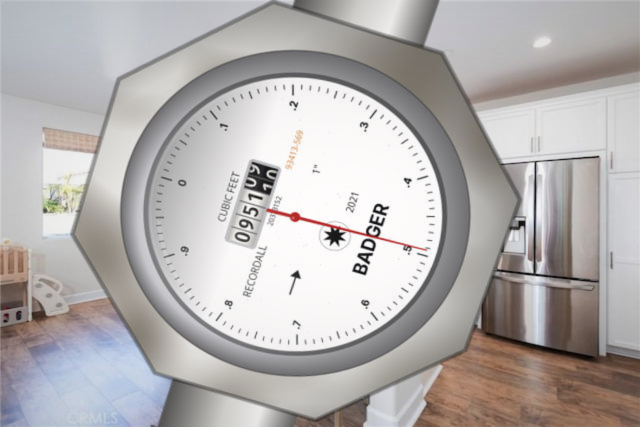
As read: {"value": 95109.49, "unit": "ft³"}
